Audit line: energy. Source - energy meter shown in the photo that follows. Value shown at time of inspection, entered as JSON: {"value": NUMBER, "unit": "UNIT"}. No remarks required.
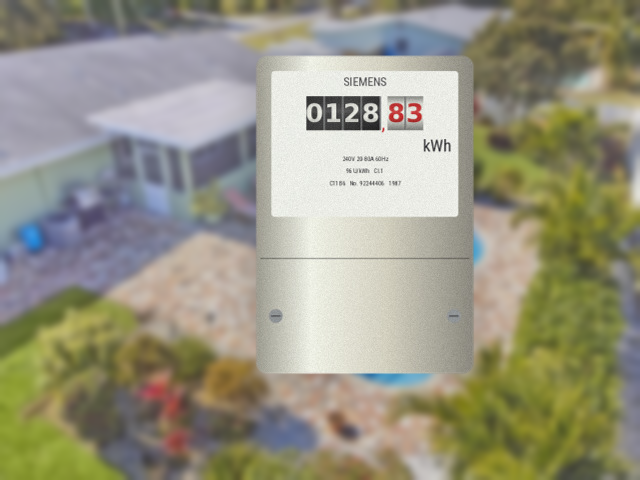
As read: {"value": 128.83, "unit": "kWh"}
